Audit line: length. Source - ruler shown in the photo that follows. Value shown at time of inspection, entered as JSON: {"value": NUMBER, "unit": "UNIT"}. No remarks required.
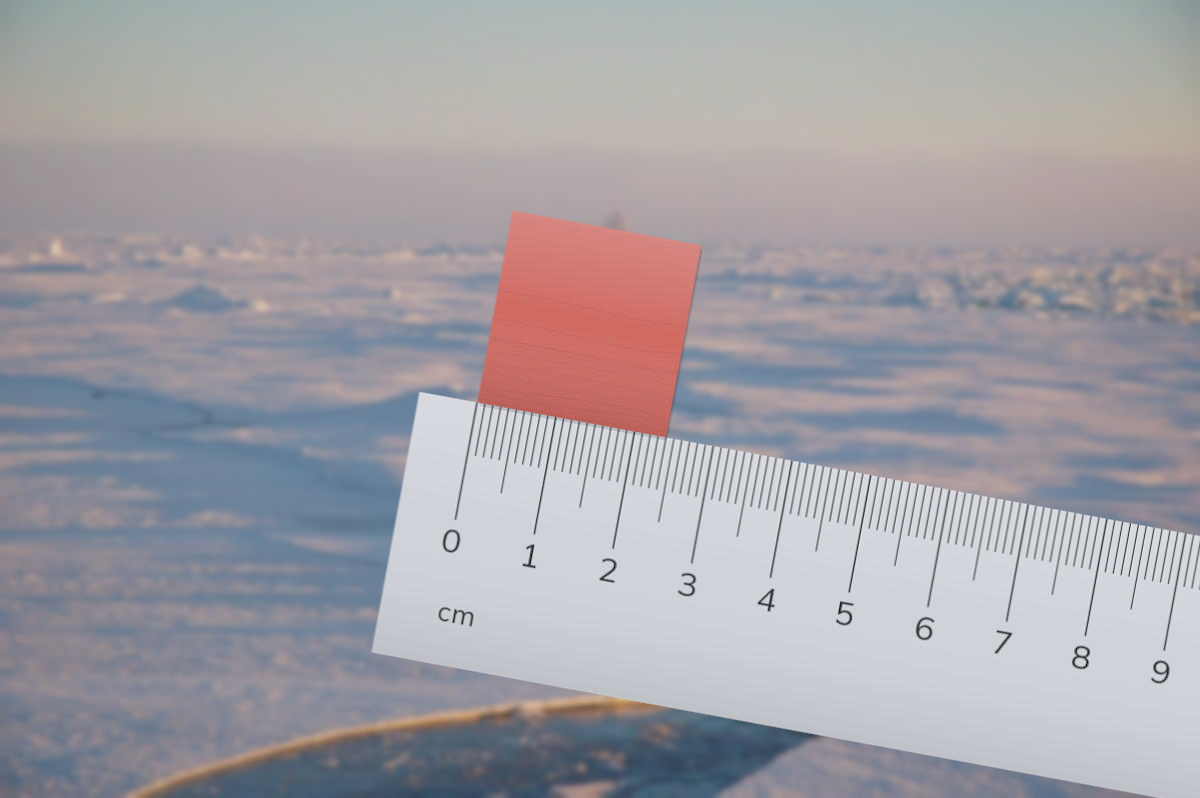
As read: {"value": 2.4, "unit": "cm"}
